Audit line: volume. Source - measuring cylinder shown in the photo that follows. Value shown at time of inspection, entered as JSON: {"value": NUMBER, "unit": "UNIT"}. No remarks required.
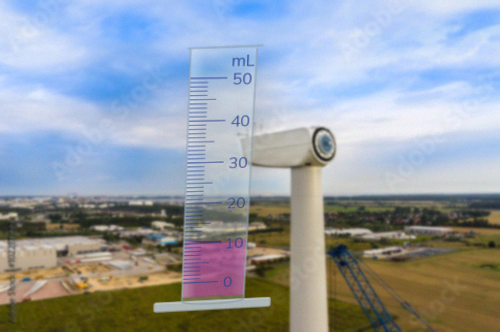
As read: {"value": 10, "unit": "mL"}
